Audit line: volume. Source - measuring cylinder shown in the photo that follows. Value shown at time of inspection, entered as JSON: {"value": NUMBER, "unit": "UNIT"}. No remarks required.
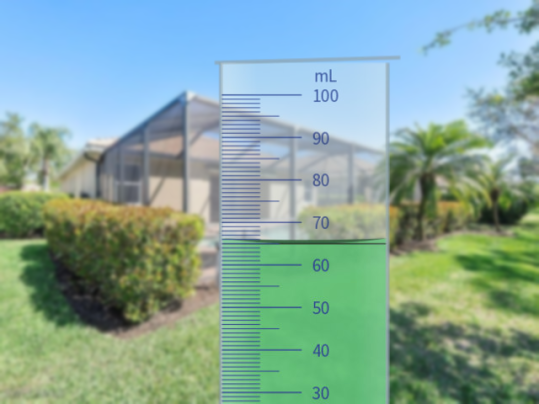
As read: {"value": 65, "unit": "mL"}
